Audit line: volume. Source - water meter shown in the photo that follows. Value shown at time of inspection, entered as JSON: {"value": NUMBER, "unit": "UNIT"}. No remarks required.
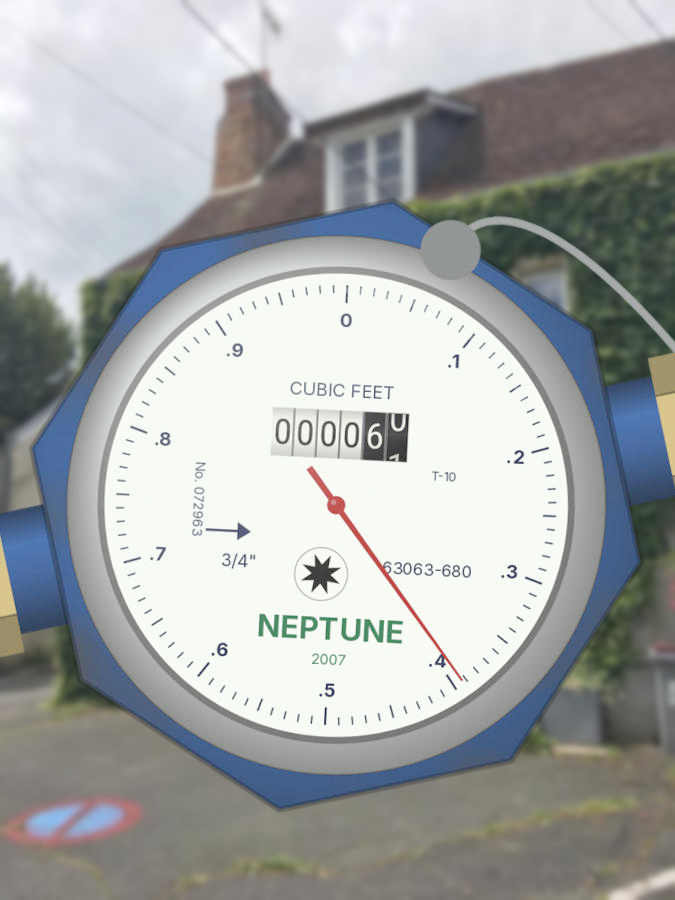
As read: {"value": 60.39, "unit": "ft³"}
